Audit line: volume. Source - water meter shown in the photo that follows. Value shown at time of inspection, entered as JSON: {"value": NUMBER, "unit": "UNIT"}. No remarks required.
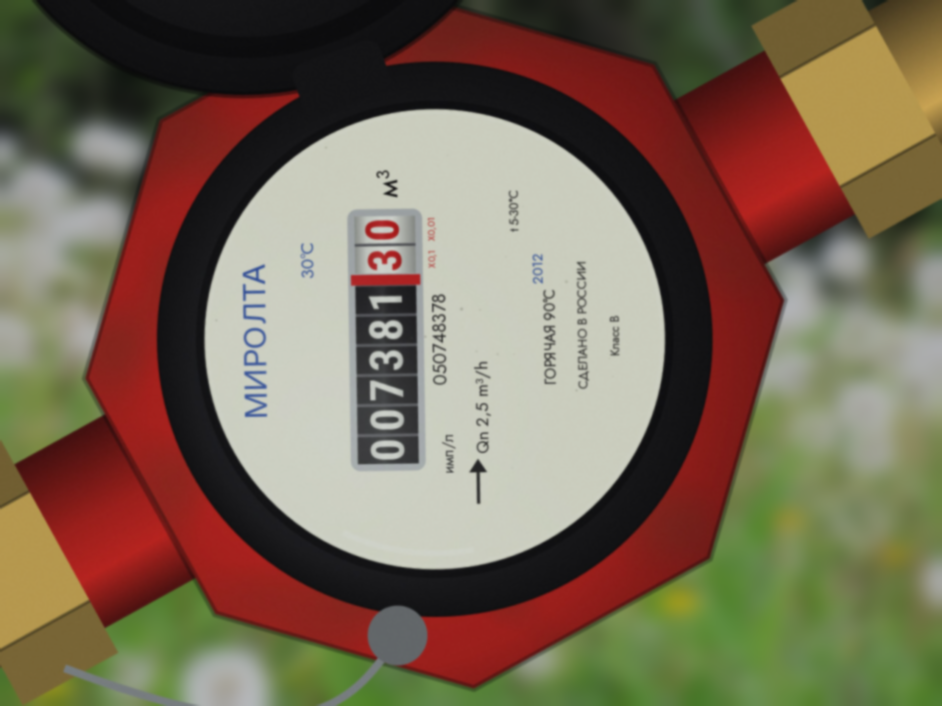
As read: {"value": 7381.30, "unit": "m³"}
